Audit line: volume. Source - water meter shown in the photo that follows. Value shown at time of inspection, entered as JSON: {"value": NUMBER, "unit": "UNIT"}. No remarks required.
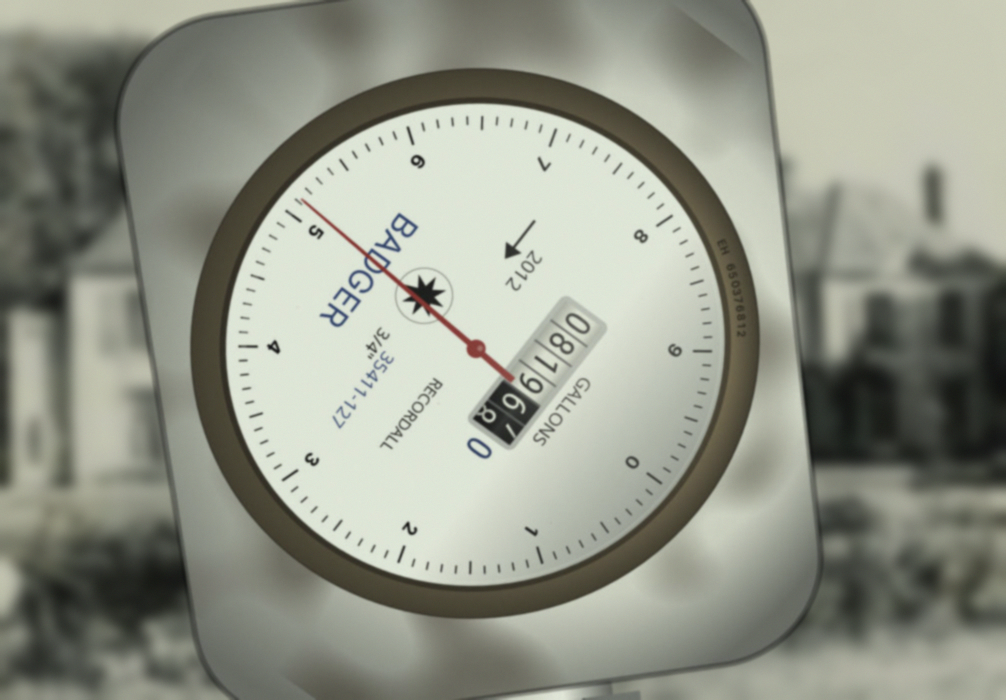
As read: {"value": 819675.1, "unit": "gal"}
